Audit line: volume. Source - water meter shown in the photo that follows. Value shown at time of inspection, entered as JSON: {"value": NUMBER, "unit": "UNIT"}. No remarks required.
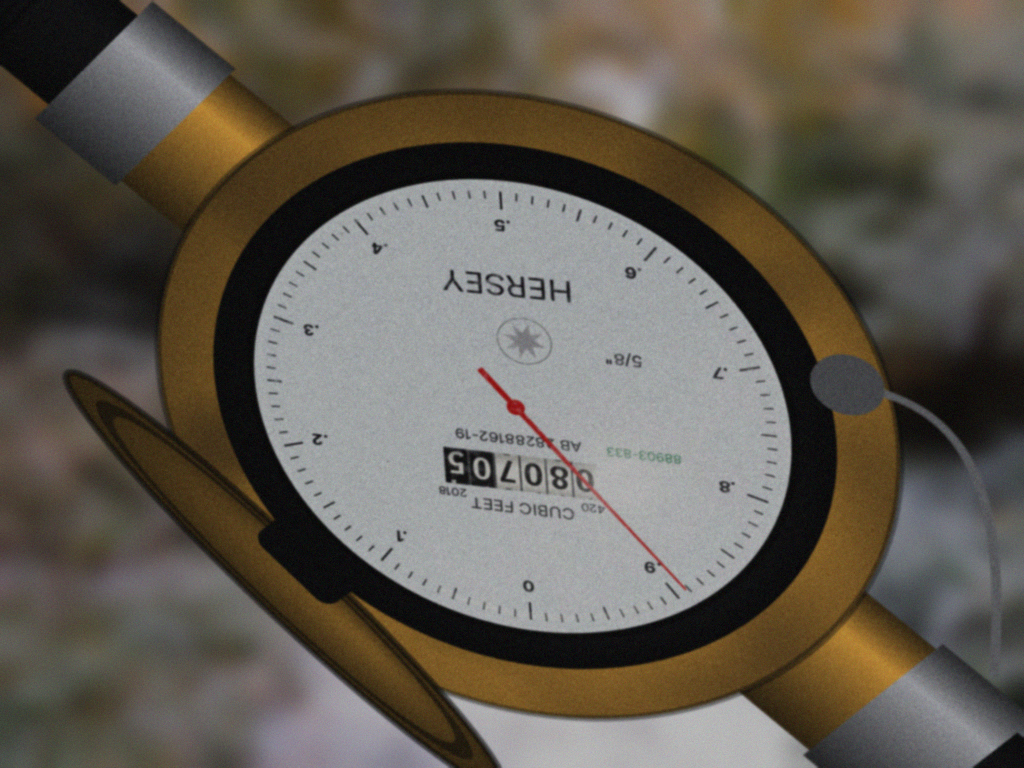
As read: {"value": 80704.89, "unit": "ft³"}
